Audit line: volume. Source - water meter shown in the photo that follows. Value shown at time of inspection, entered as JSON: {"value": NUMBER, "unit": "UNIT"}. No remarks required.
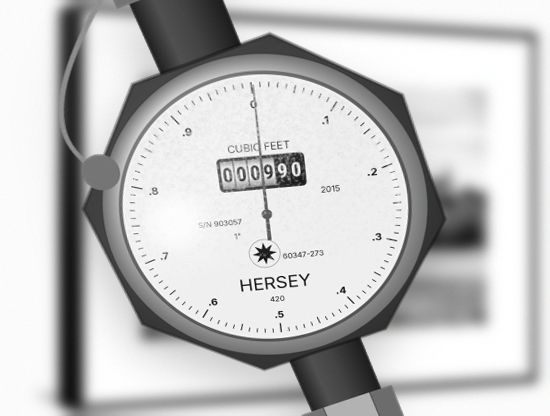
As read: {"value": 990.00, "unit": "ft³"}
